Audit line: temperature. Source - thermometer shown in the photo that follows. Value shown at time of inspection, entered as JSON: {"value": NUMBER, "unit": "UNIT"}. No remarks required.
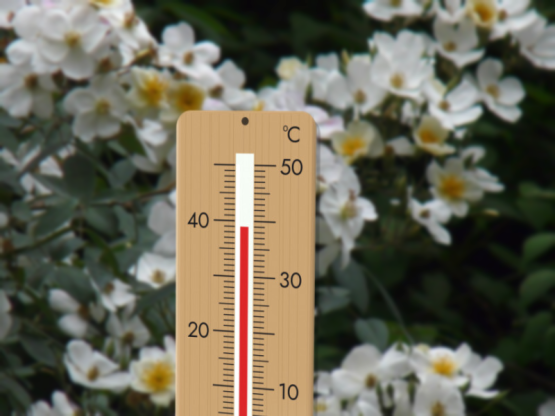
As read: {"value": 39, "unit": "°C"}
